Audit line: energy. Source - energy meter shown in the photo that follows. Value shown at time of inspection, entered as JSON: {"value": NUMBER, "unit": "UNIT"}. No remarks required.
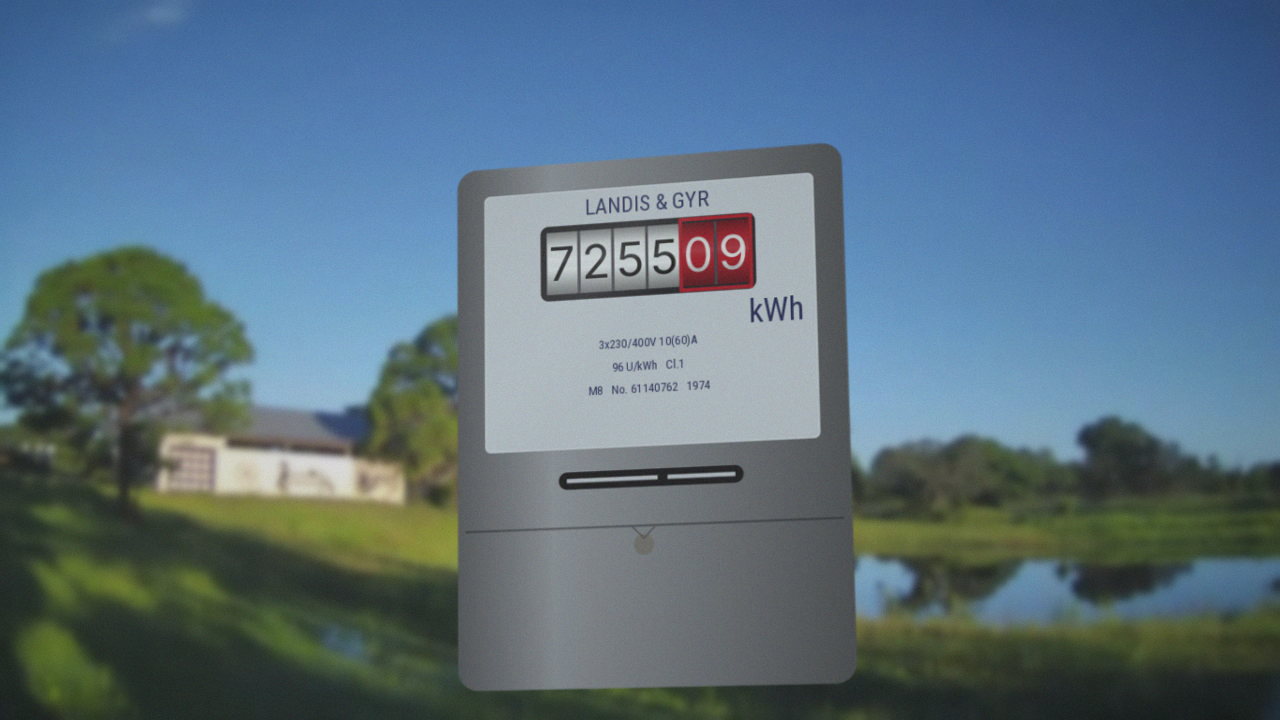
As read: {"value": 7255.09, "unit": "kWh"}
